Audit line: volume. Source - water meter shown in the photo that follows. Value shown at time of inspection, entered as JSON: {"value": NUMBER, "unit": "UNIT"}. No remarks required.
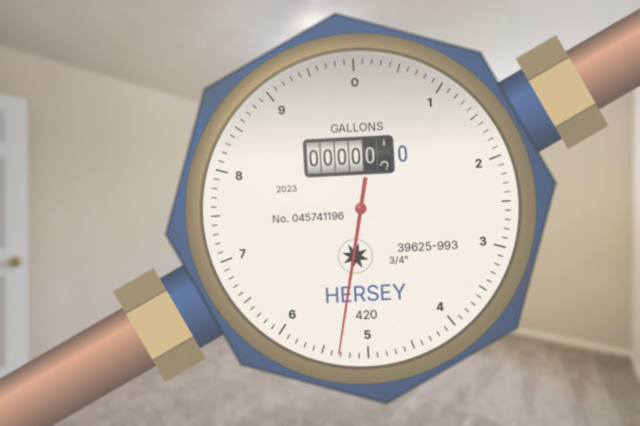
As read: {"value": 15.3, "unit": "gal"}
